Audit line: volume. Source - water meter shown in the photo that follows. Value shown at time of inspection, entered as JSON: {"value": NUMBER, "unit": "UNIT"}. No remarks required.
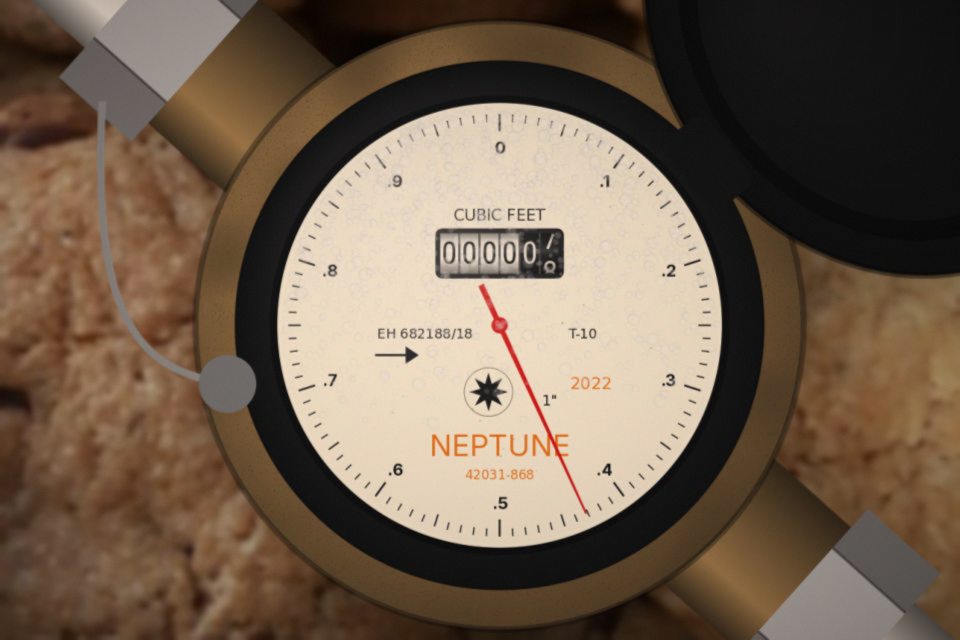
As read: {"value": 7.43, "unit": "ft³"}
